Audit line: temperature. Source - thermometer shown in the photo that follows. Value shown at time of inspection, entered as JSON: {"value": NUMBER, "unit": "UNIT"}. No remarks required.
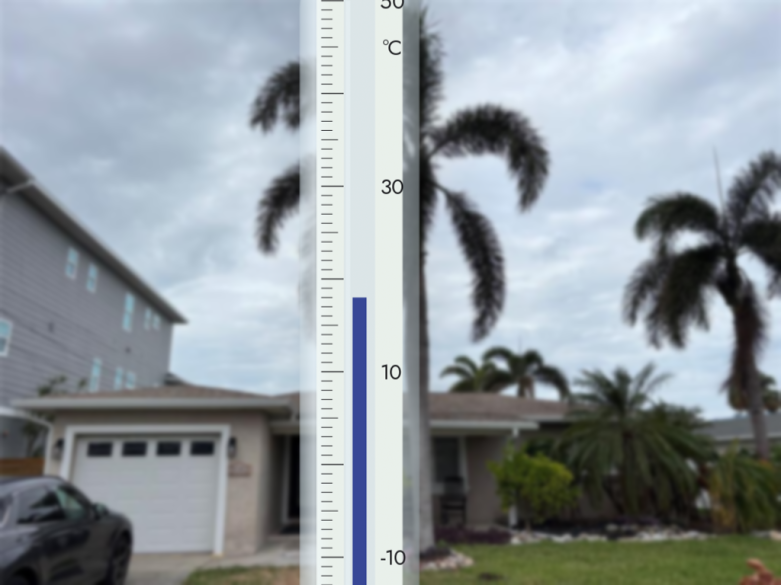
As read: {"value": 18, "unit": "°C"}
